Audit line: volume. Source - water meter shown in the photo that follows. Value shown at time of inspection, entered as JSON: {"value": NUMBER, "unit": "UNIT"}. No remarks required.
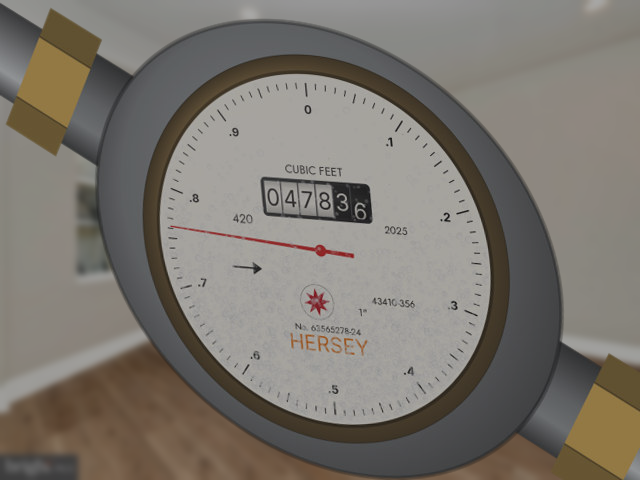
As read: {"value": 47835.76, "unit": "ft³"}
